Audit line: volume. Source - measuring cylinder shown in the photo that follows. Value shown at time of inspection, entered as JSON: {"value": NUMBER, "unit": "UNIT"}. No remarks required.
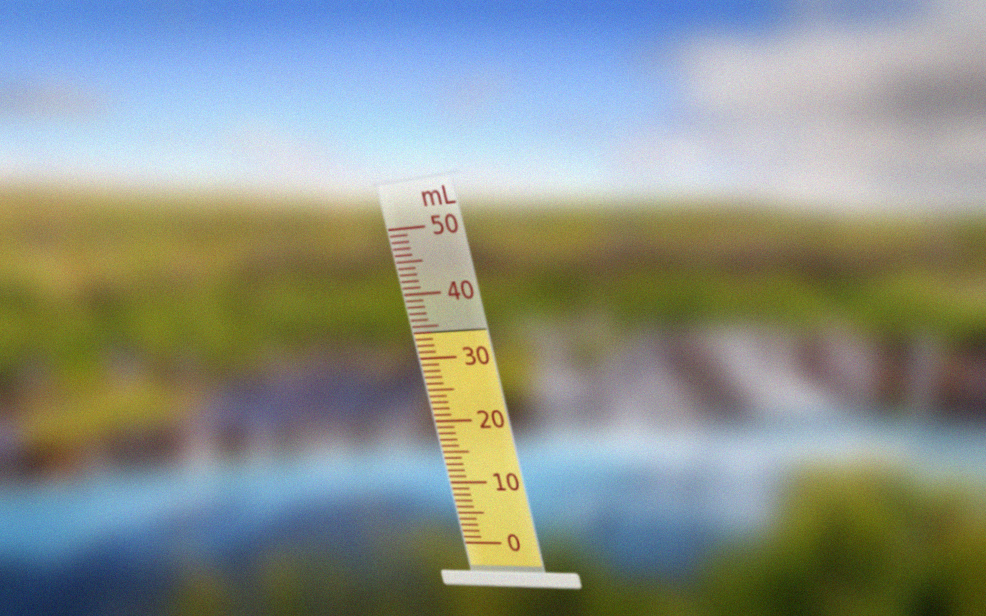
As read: {"value": 34, "unit": "mL"}
